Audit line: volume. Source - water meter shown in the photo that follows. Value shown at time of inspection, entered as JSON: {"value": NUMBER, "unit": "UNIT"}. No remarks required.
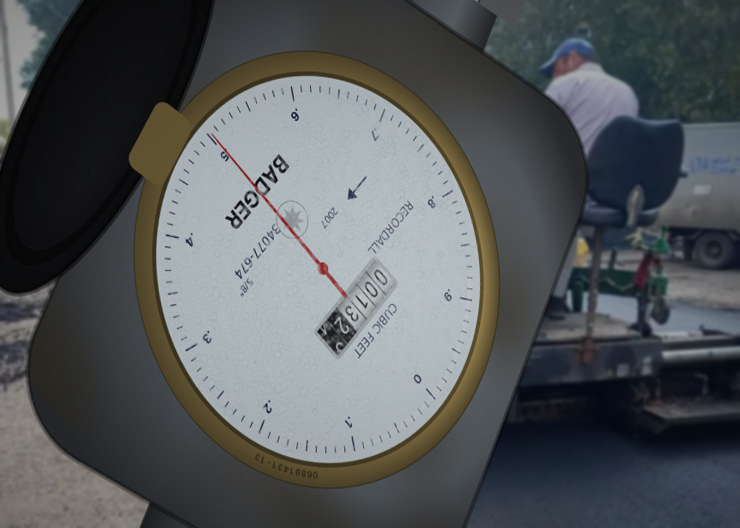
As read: {"value": 1323.50, "unit": "ft³"}
